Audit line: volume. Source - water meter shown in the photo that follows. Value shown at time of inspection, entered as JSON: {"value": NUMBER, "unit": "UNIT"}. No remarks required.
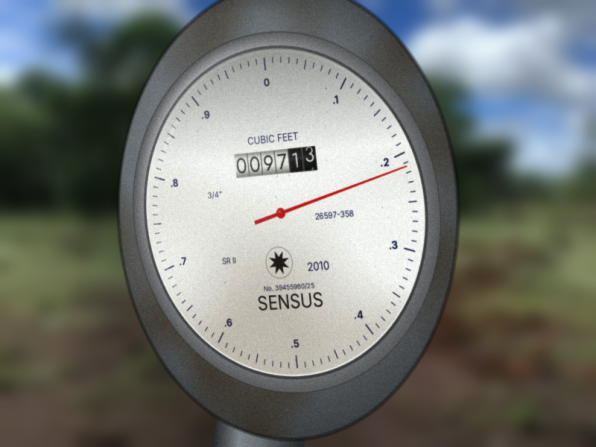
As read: {"value": 9713.21, "unit": "ft³"}
